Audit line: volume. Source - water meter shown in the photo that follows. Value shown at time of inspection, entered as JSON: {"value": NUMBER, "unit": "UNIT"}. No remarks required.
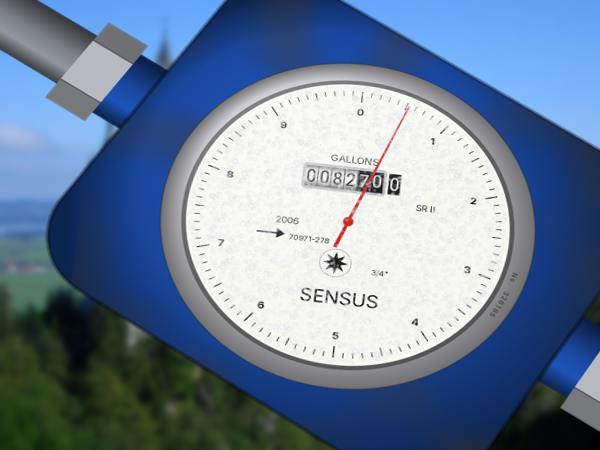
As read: {"value": 82700.5, "unit": "gal"}
